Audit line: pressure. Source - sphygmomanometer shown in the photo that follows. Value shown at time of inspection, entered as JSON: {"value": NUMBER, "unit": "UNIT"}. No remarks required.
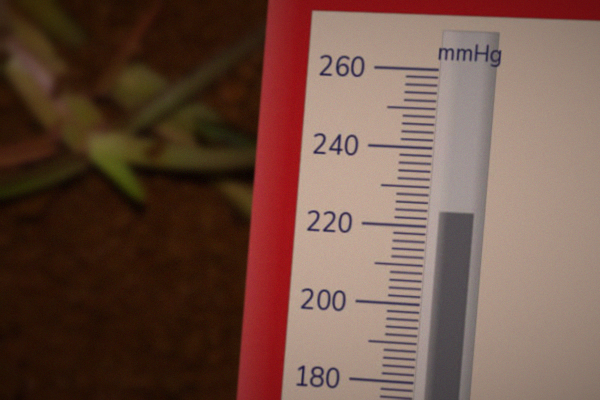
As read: {"value": 224, "unit": "mmHg"}
